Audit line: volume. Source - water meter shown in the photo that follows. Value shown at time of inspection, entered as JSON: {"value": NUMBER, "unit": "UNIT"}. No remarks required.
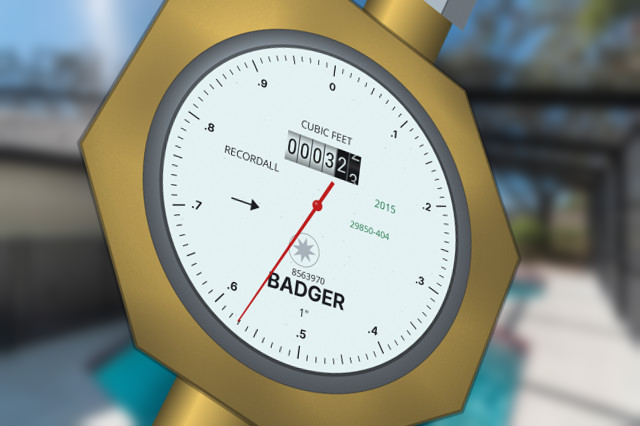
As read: {"value": 322.57, "unit": "ft³"}
